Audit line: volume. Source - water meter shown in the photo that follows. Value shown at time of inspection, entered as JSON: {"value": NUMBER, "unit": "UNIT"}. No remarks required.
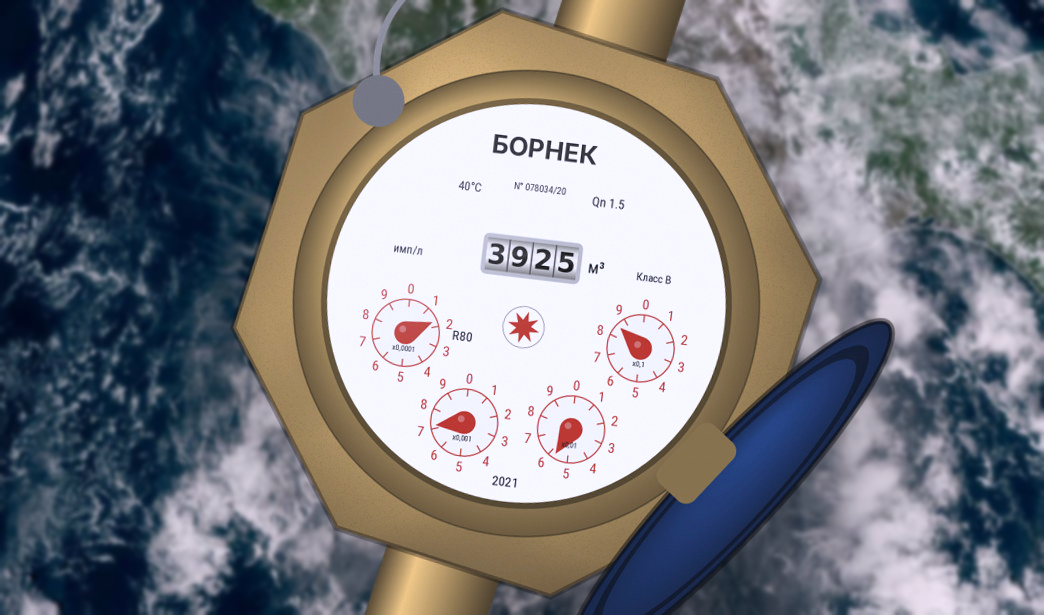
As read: {"value": 3925.8571, "unit": "m³"}
